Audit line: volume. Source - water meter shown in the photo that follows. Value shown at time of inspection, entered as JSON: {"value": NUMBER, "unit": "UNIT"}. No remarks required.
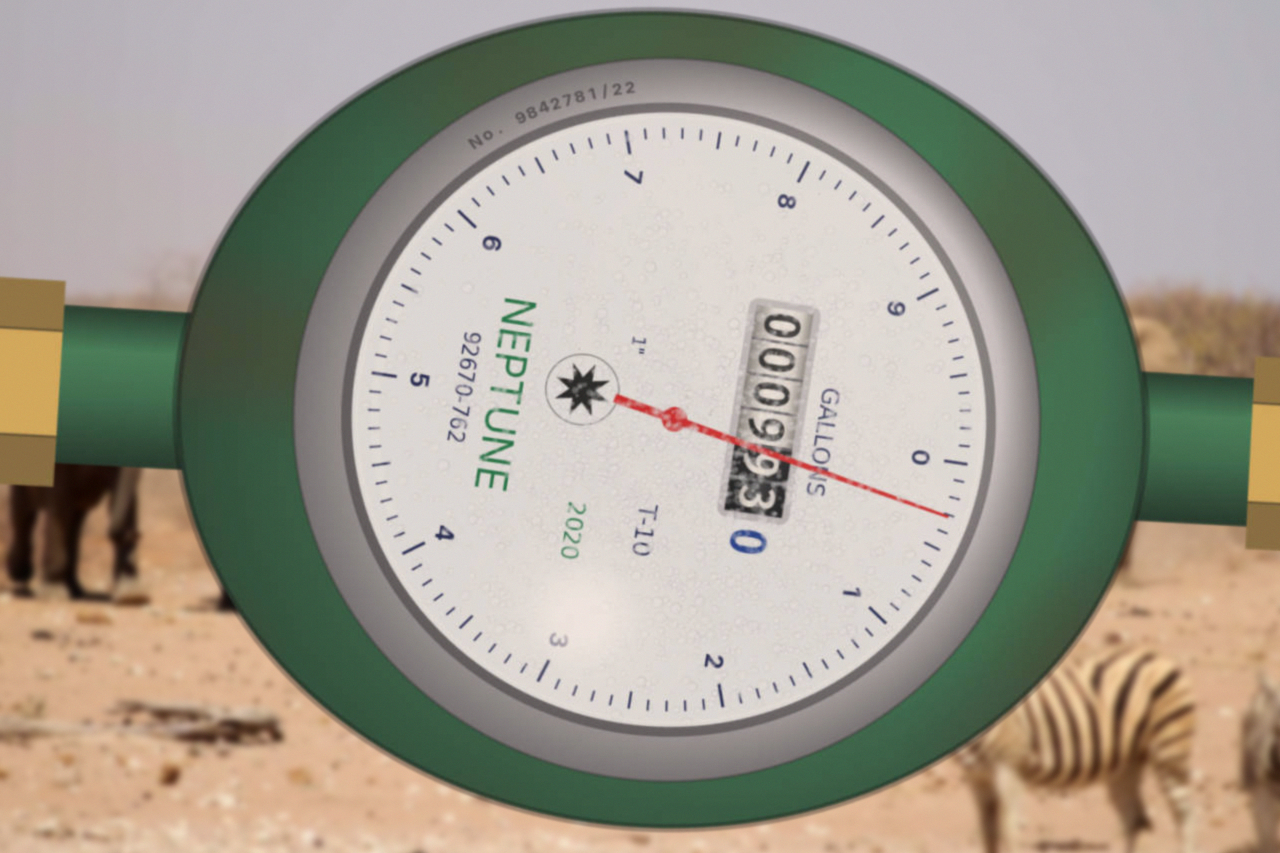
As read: {"value": 9930.3, "unit": "gal"}
